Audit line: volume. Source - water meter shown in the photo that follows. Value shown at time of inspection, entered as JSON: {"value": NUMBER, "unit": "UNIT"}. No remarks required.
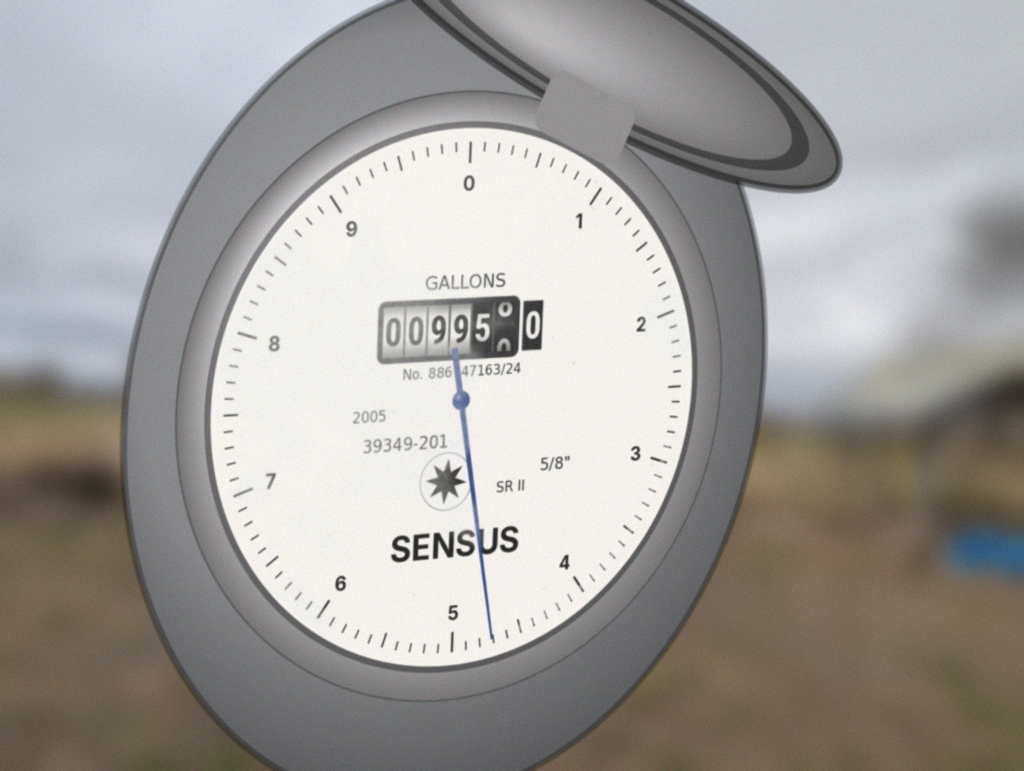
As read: {"value": 99584.7, "unit": "gal"}
